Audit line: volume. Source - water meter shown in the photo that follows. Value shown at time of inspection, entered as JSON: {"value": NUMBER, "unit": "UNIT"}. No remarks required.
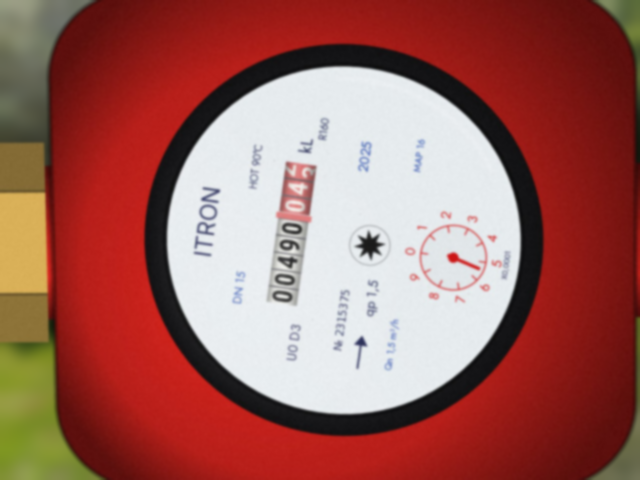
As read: {"value": 490.0425, "unit": "kL"}
